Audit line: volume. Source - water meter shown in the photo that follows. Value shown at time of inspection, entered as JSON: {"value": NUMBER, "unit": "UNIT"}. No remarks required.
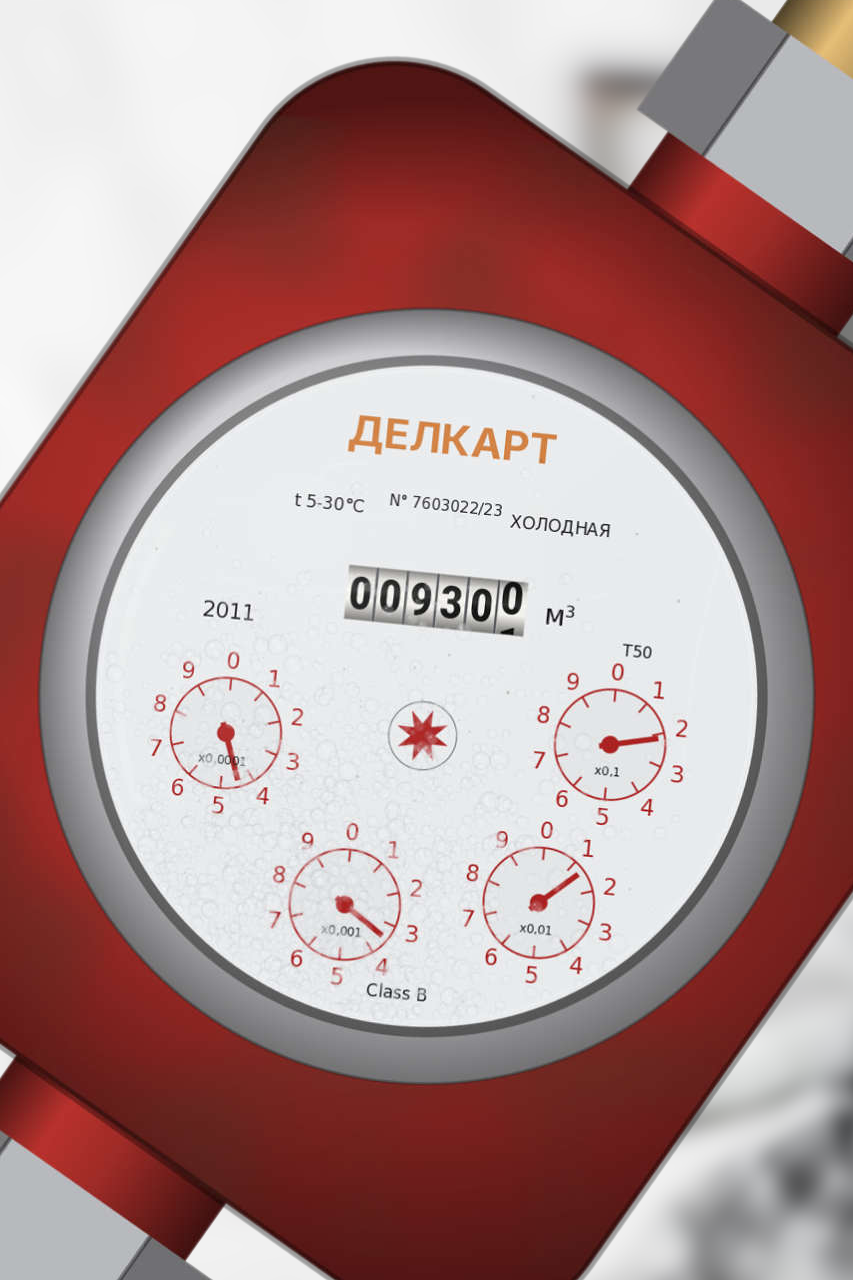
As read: {"value": 9300.2134, "unit": "m³"}
